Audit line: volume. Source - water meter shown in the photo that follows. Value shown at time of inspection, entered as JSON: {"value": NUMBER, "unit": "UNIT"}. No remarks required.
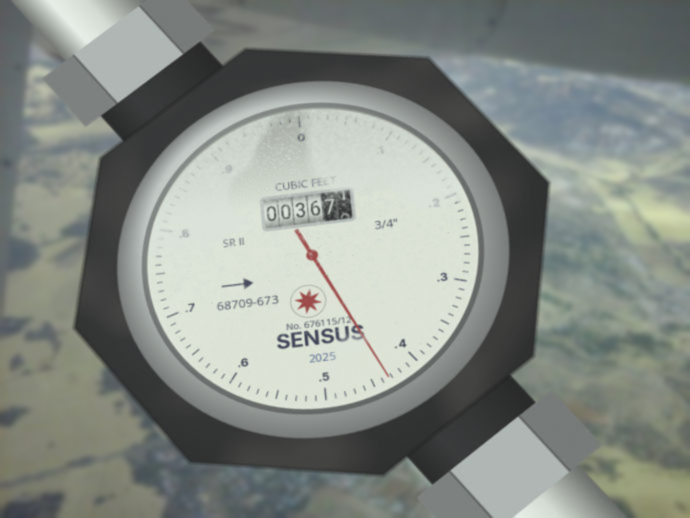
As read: {"value": 3671.43, "unit": "ft³"}
